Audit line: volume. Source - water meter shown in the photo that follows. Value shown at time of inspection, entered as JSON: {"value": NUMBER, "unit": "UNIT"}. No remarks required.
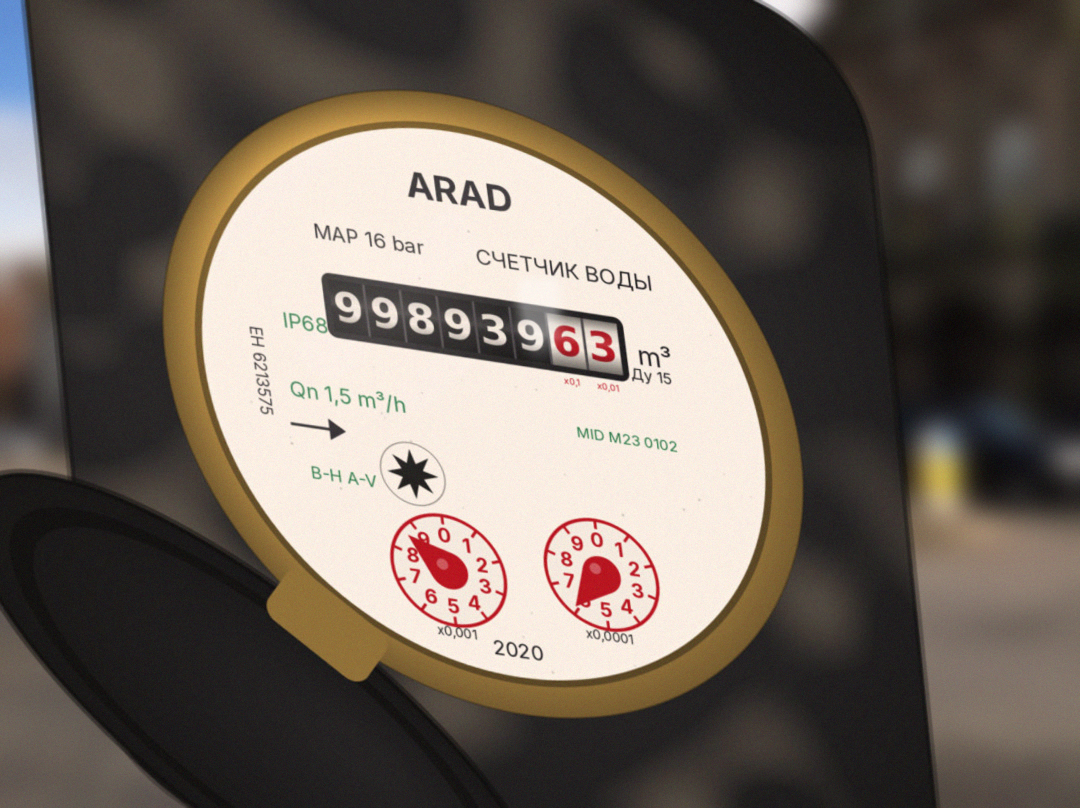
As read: {"value": 998939.6386, "unit": "m³"}
